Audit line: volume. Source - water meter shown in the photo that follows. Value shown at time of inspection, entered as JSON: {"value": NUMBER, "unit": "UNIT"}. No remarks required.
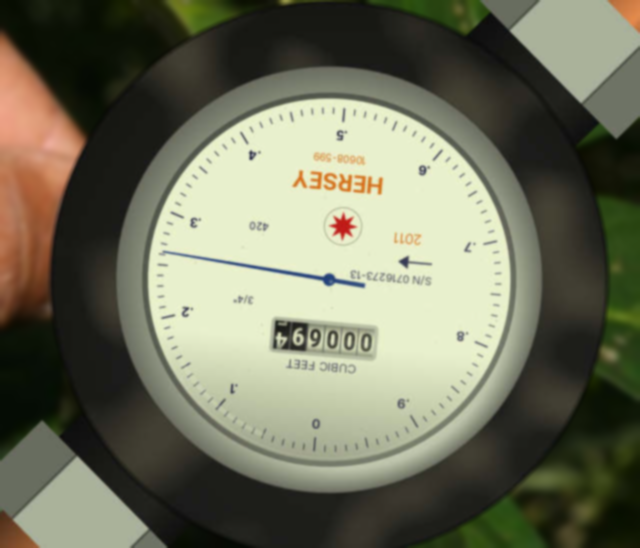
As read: {"value": 694.26, "unit": "ft³"}
